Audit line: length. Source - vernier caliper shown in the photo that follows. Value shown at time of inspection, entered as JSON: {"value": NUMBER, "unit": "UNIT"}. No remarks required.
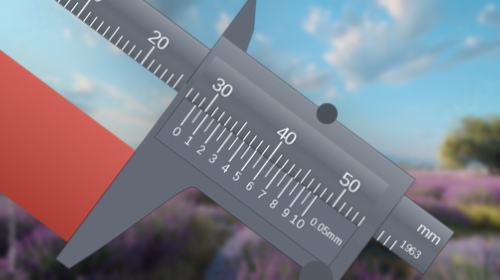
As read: {"value": 28.6, "unit": "mm"}
